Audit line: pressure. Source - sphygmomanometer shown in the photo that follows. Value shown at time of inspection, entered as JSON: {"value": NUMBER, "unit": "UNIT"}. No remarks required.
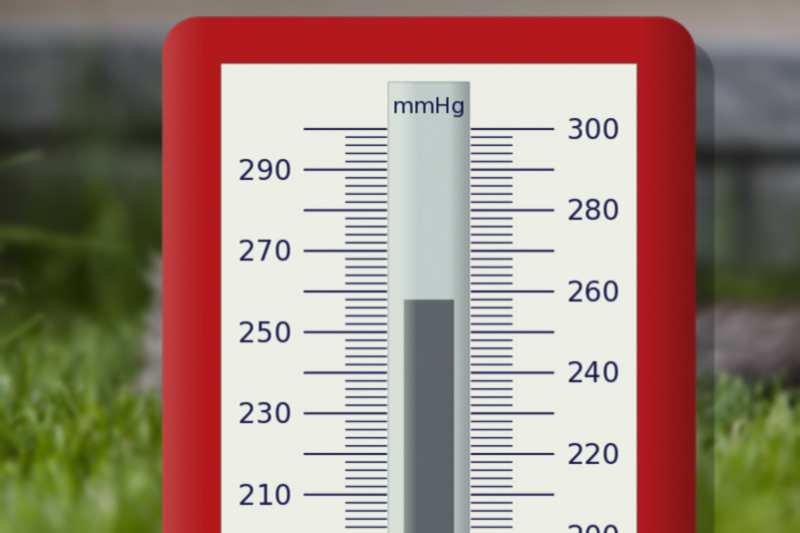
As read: {"value": 258, "unit": "mmHg"}
